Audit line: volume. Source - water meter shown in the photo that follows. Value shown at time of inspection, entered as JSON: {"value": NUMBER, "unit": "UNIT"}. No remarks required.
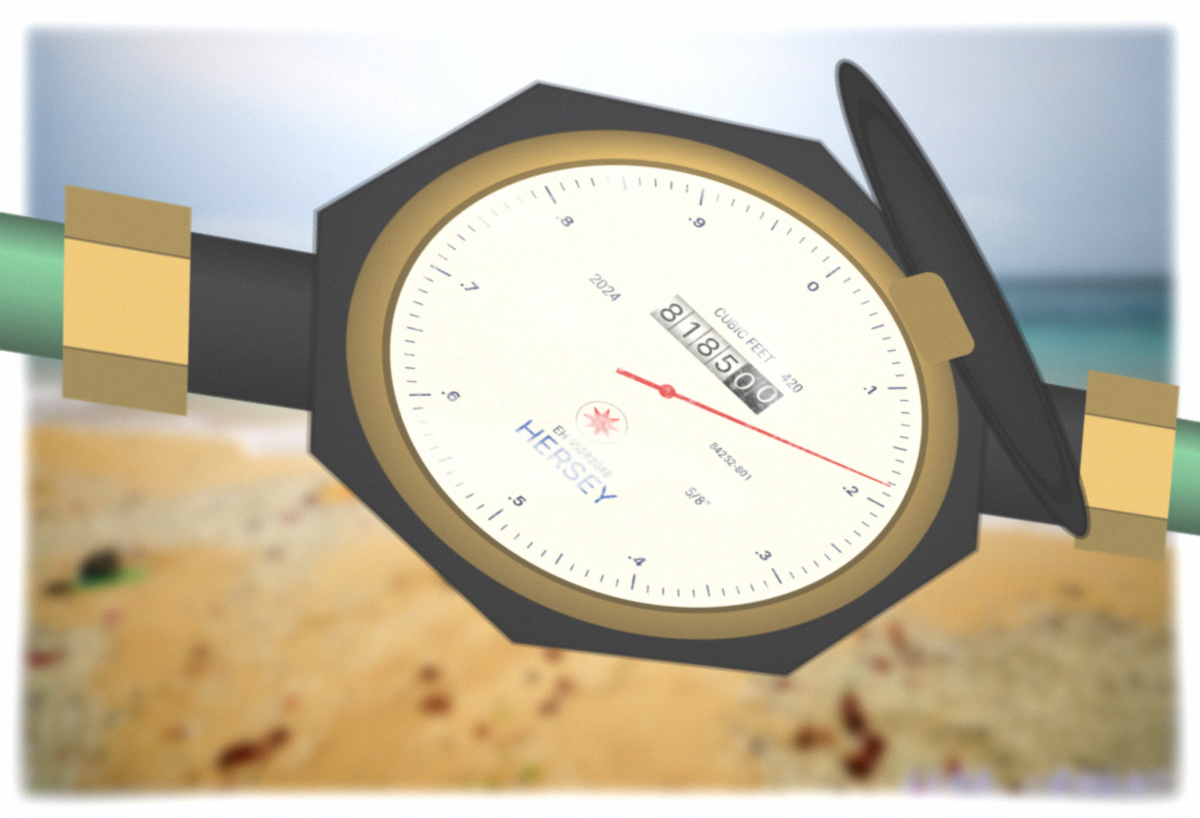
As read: {"value": 818500.18, "unit": "ft³"}
